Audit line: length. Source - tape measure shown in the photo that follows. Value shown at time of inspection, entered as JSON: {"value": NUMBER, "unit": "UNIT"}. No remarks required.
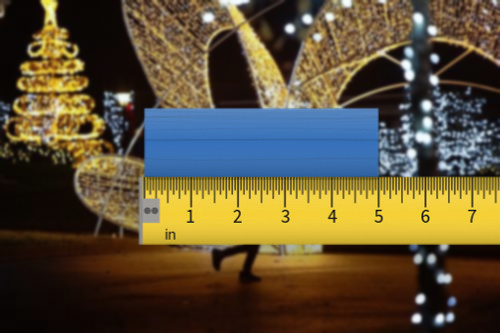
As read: {"value": 5, "unit": "in"}
